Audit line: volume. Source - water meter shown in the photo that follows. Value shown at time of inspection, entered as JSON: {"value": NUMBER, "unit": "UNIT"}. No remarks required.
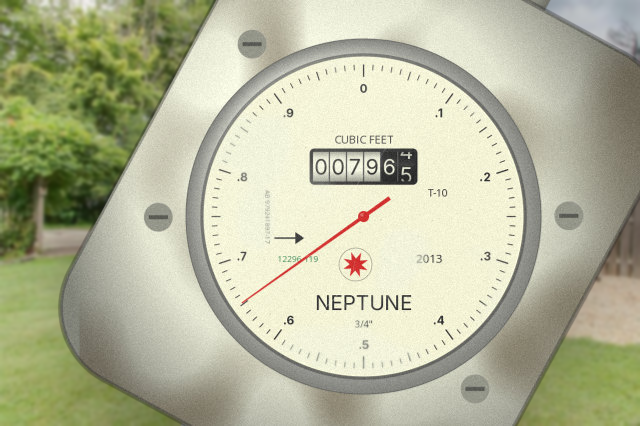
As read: {"value": 7964.65, "unit": "ft³"}
